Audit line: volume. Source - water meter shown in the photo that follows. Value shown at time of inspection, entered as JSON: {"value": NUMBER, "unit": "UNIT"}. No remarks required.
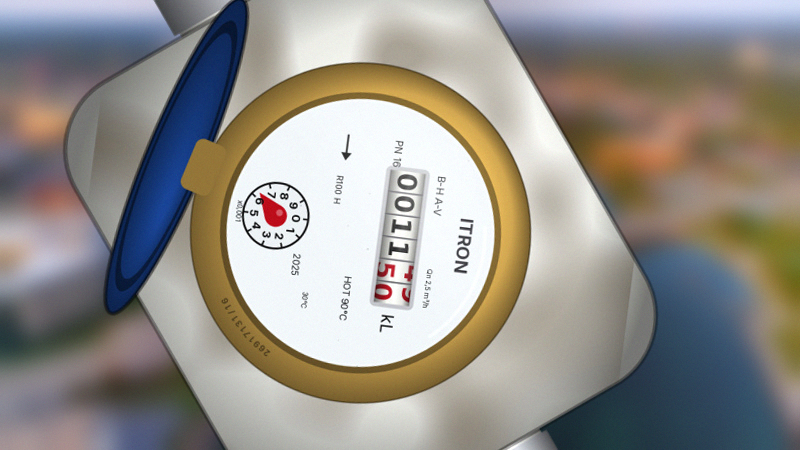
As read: {"value": 11.496, "unit": "kL"}
